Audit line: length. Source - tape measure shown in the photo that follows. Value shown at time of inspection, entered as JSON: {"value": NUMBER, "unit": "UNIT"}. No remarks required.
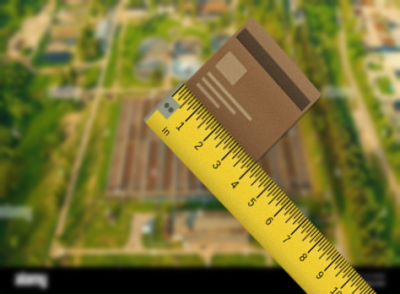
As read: {"value": 4, "unit": "in"}
